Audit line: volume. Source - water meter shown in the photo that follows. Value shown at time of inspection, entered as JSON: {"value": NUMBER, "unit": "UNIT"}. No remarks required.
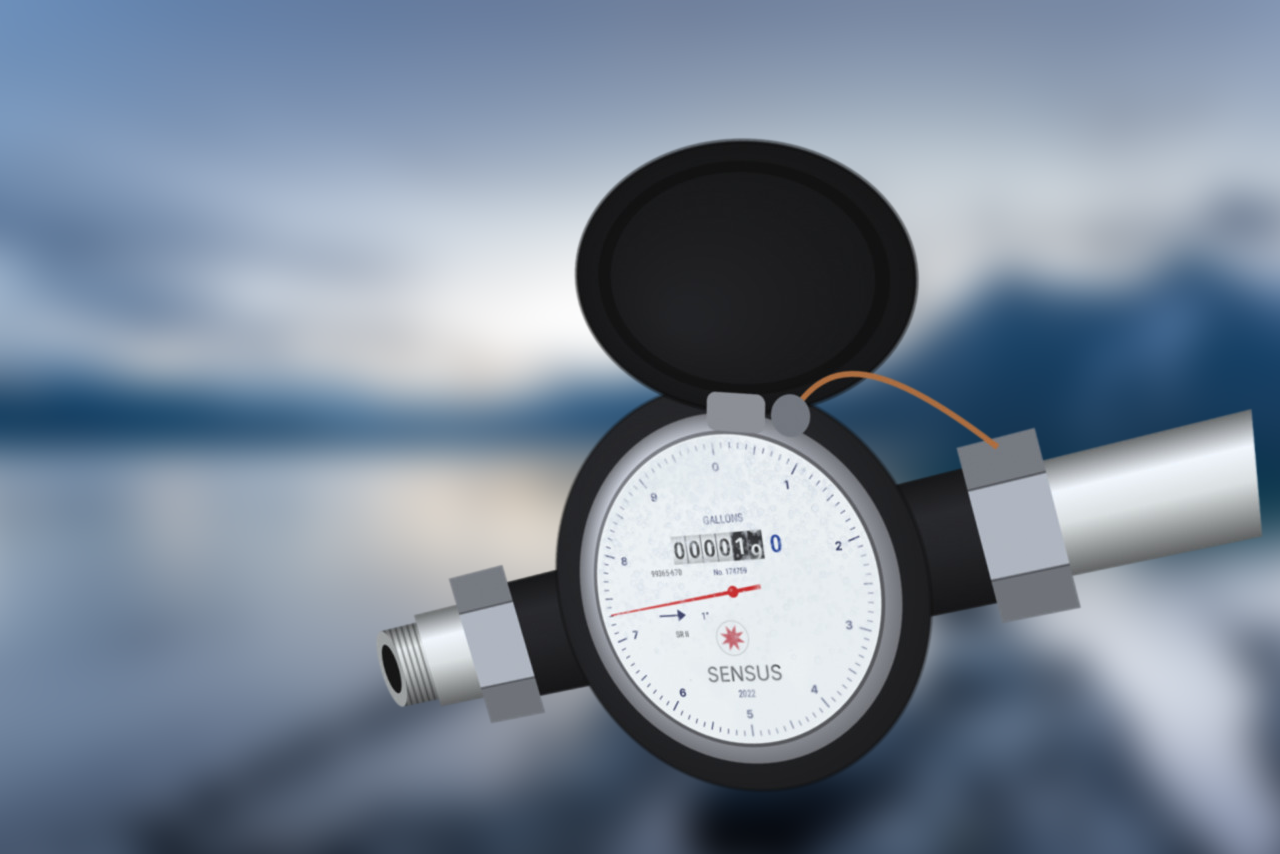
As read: {"value": 187.3, "unit": "gal"}
